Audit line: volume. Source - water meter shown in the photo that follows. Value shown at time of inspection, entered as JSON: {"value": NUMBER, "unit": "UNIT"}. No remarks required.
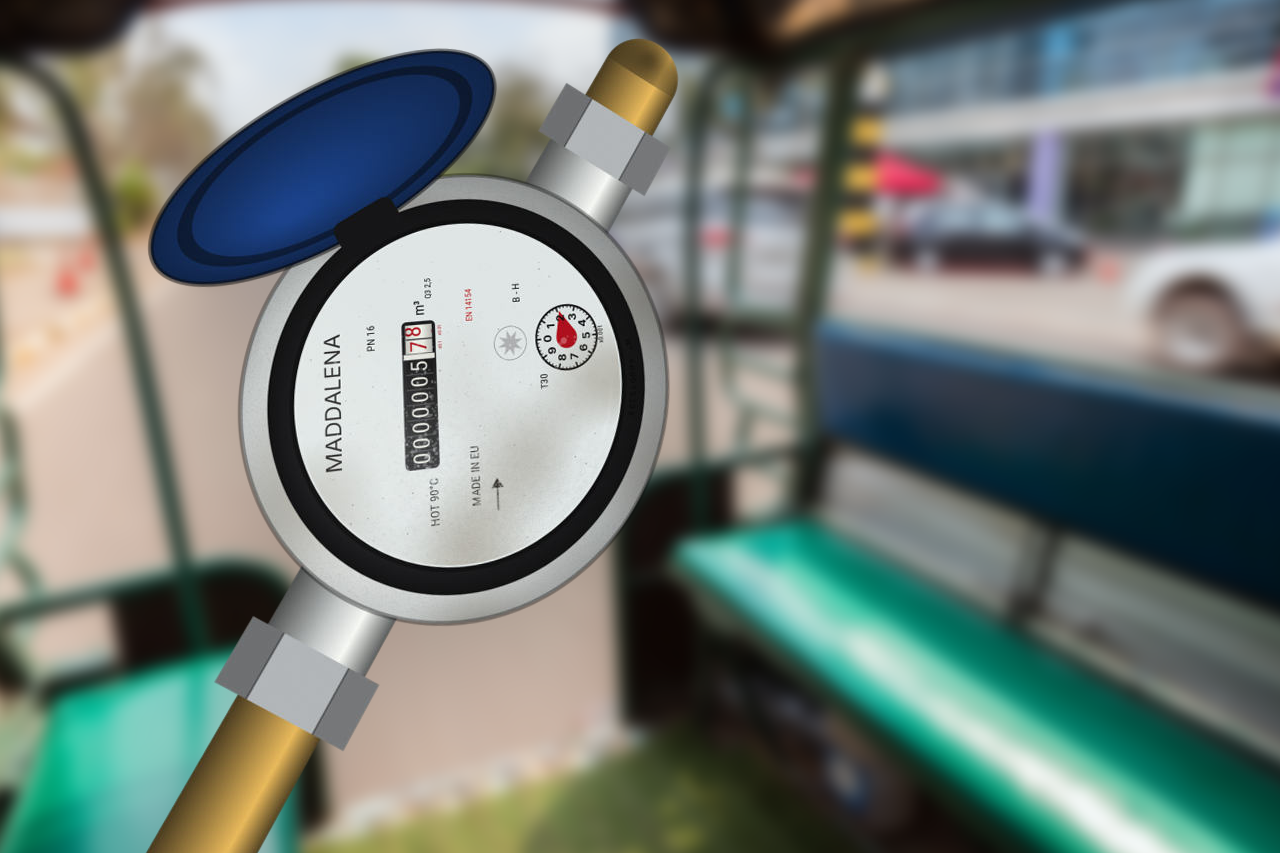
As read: {"value": 5.782, "unit": "m³"}
